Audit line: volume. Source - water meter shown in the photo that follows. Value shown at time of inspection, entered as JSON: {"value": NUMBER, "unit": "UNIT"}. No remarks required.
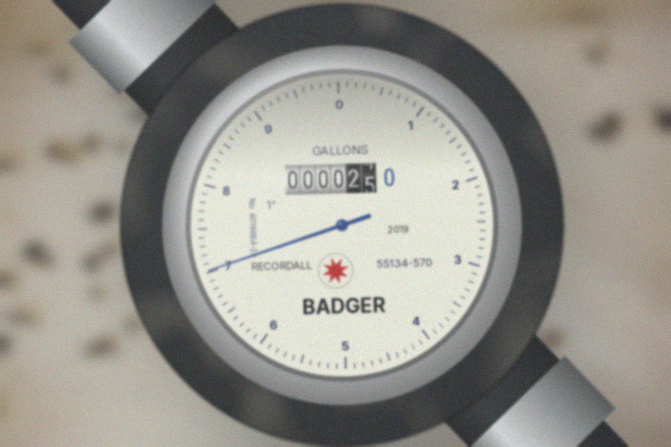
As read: {"value": 247.0, "unit": "gal"}
